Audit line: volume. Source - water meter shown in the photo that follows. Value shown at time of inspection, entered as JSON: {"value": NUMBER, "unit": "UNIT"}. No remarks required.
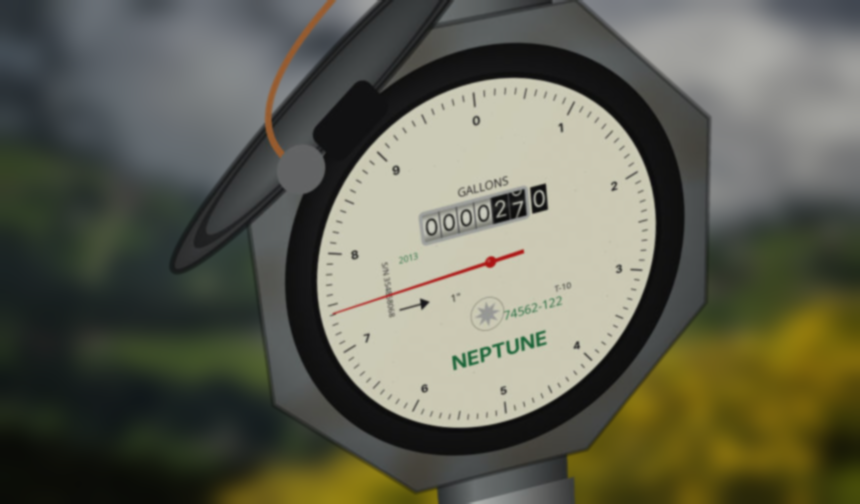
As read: {"value": 267.4, "unit": "gal"}
